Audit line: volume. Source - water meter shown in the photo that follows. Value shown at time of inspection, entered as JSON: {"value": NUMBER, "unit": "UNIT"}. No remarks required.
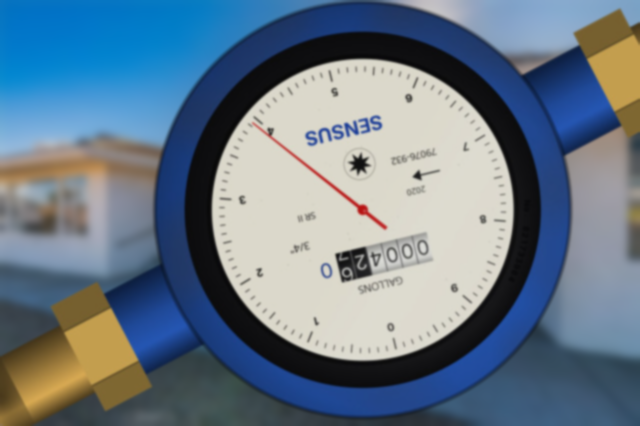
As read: {"value": 4263.9, "unit": "gal"}
